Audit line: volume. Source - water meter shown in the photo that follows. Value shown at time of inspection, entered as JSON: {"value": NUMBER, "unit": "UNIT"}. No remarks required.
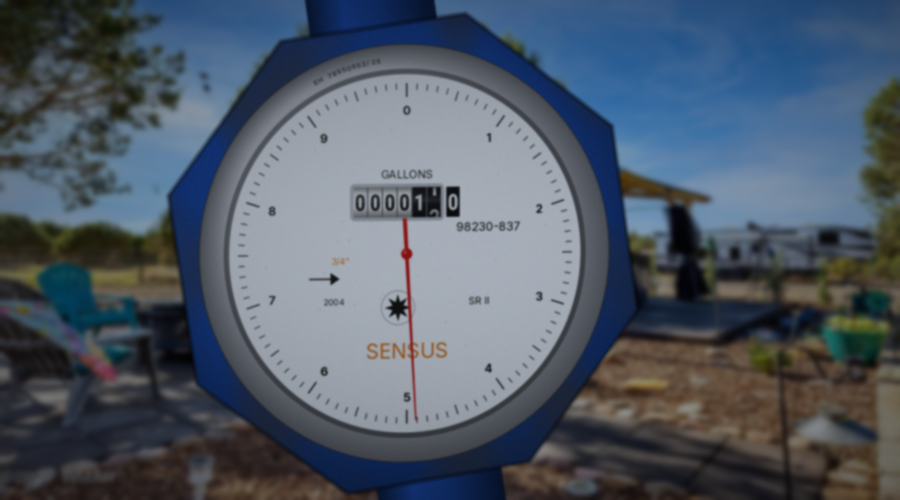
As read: {"value": 114.9, "unit": "gal"}
